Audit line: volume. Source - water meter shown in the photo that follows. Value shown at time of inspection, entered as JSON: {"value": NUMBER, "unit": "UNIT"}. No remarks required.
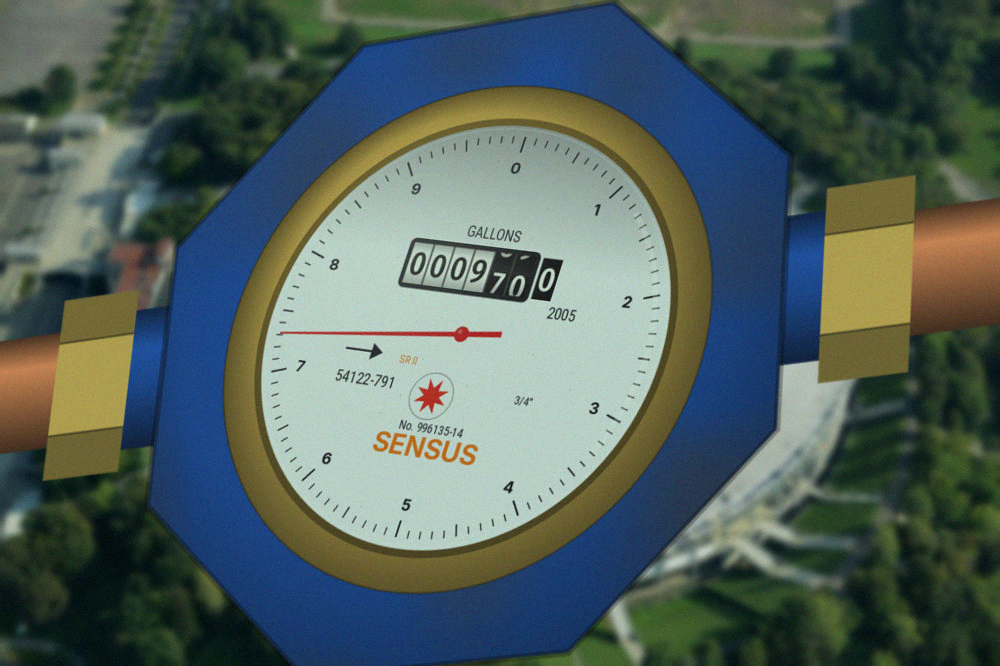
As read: {"value": 9697.3, "unit": "gal"}
